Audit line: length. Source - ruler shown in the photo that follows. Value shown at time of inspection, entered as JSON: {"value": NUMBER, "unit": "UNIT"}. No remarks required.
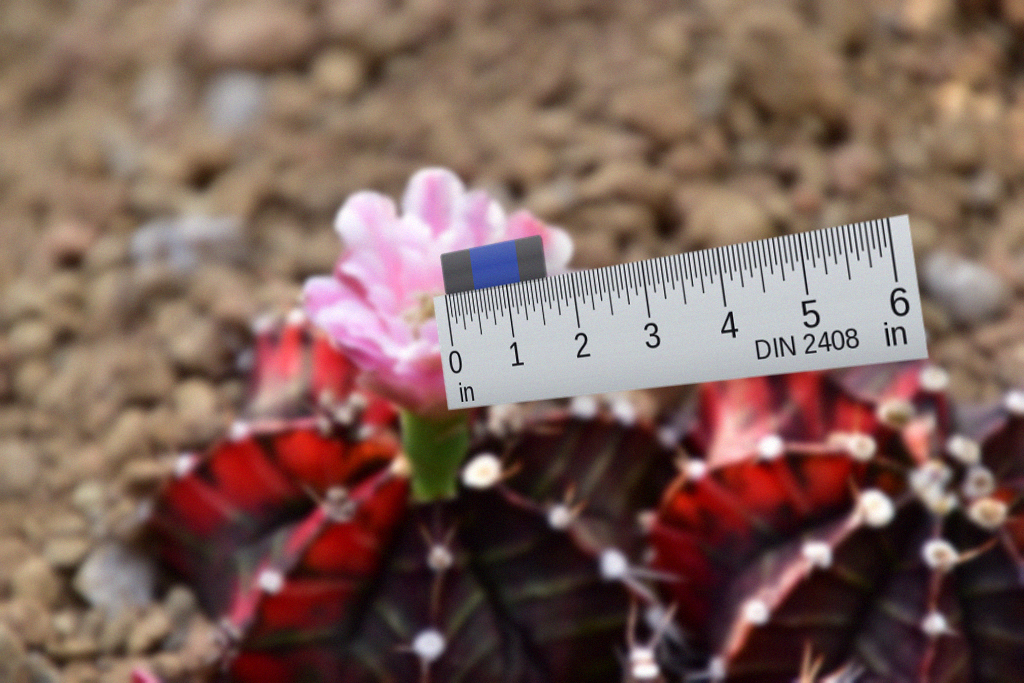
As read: {"value": 1.625, "unit": "in"}
